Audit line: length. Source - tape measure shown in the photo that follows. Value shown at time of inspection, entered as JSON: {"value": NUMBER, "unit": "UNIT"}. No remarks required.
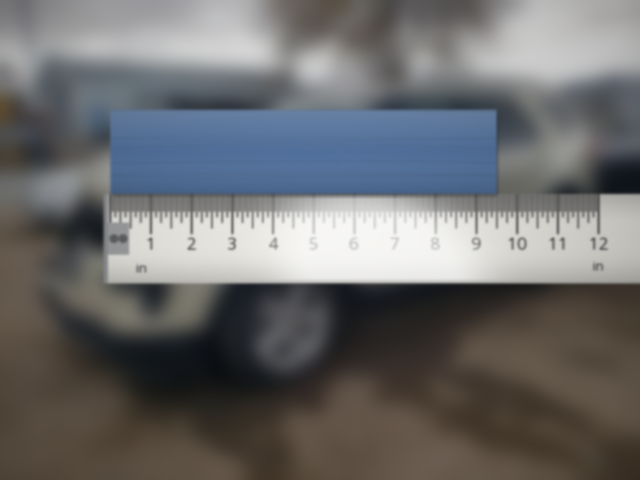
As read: {"value": 9.5, "unit": "in"}
